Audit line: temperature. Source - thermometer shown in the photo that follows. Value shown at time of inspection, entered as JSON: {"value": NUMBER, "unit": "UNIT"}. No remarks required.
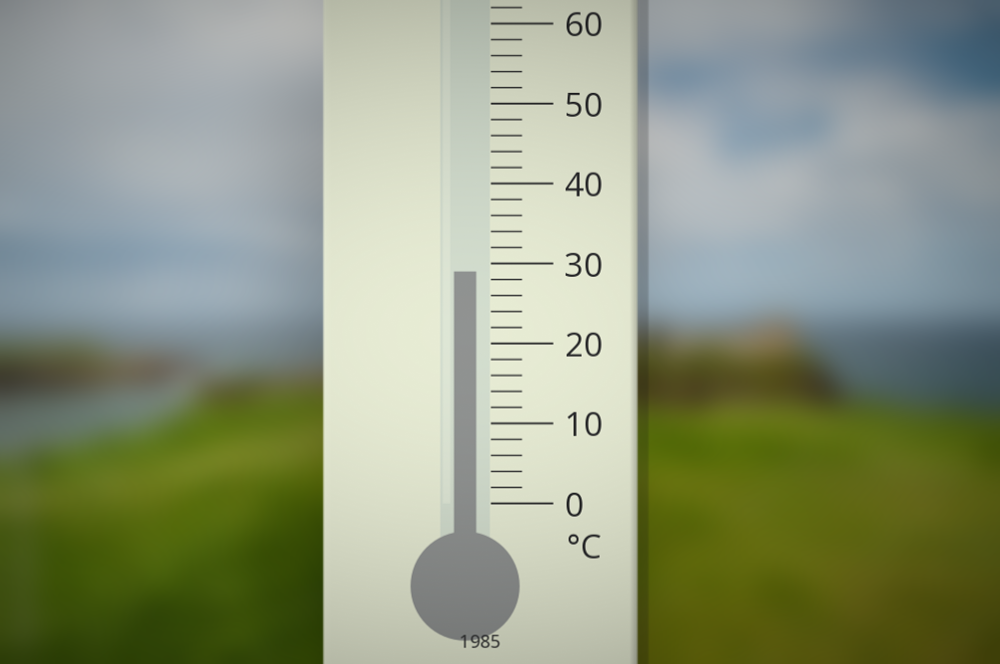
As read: {"value": 29, "unit": "°C"}
